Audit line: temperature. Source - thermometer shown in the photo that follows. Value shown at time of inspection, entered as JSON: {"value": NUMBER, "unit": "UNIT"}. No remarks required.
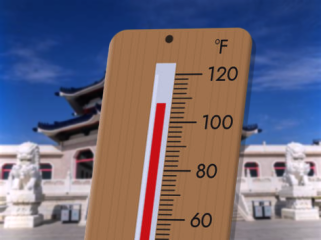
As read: {"value": 108, "unit": "°F"}
